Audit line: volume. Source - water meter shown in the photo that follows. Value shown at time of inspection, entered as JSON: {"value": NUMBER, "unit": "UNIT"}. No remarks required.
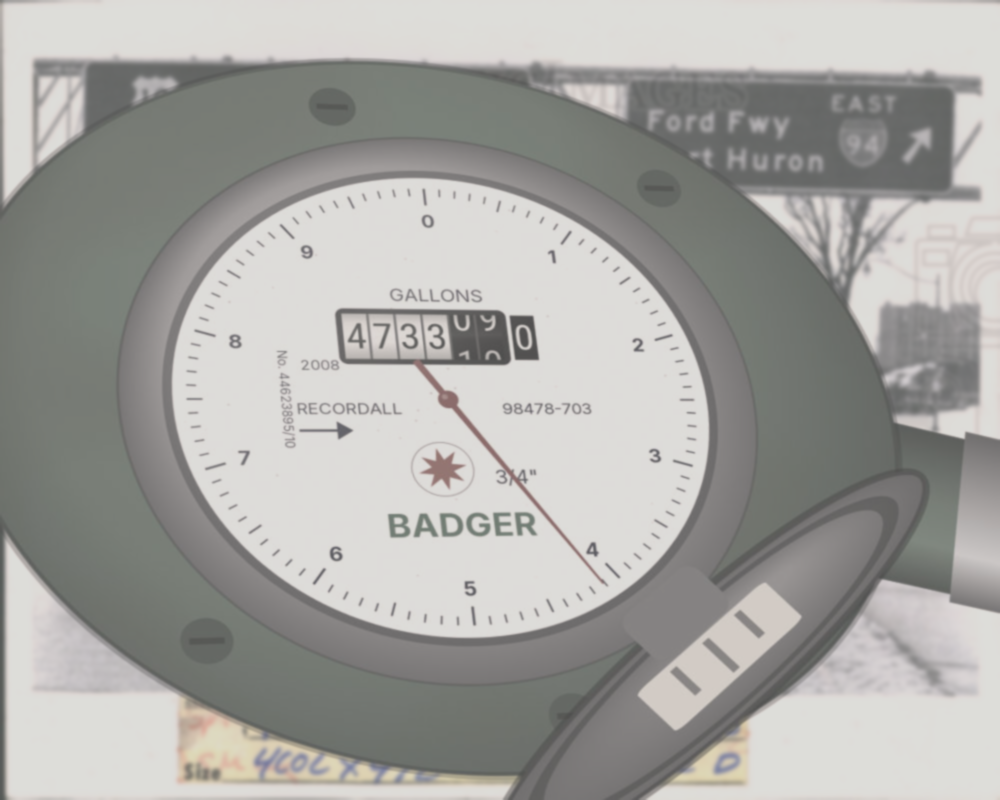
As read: {"value": 4733094.1, "unit": "gal"}
